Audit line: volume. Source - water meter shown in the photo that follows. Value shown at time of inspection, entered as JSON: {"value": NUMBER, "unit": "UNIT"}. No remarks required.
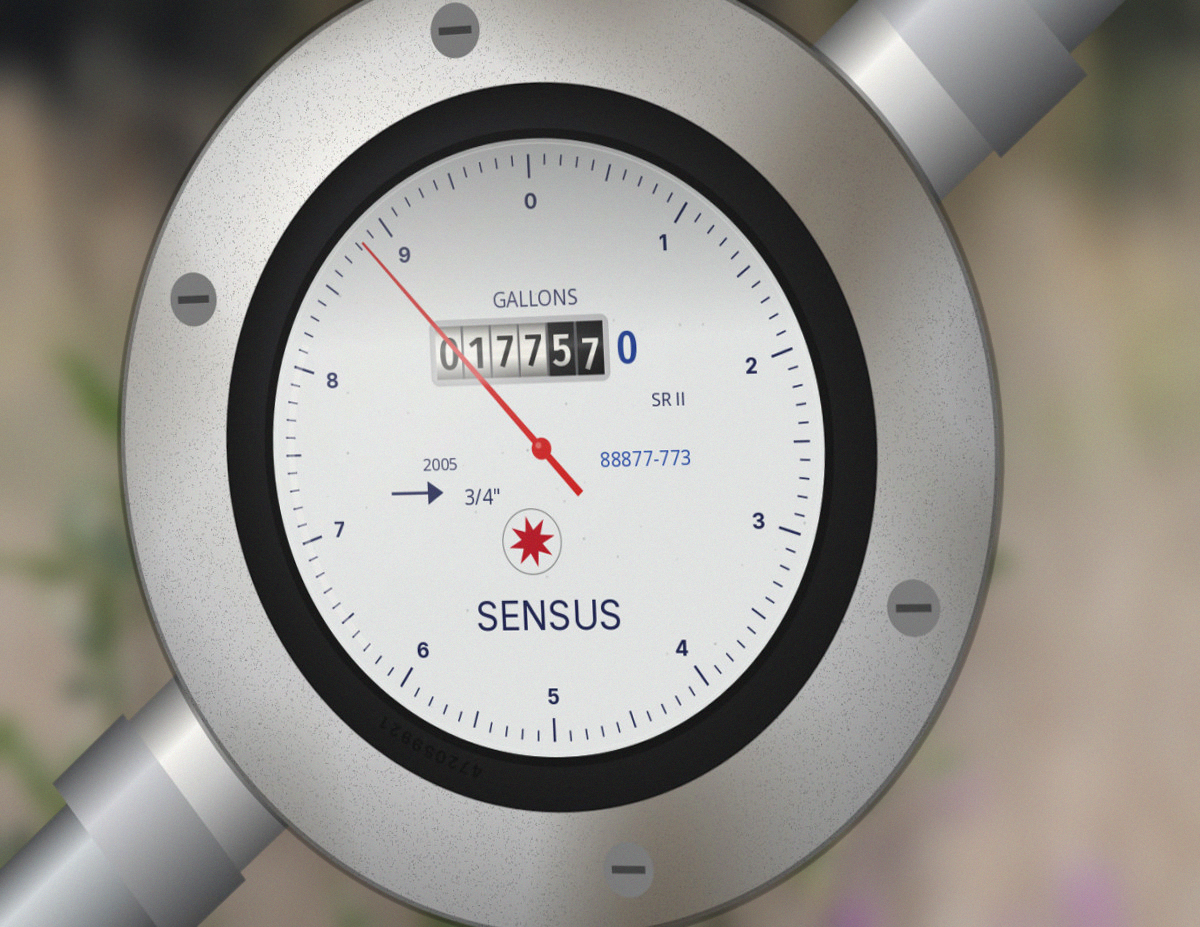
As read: {"value": 177568.8, "unit": "gal"}
